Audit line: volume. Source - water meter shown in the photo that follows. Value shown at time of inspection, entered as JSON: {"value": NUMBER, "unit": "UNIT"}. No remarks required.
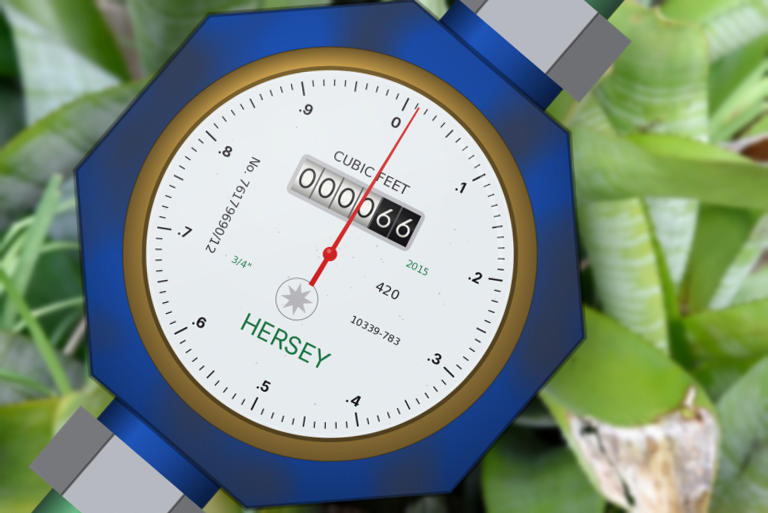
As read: {"value": 66.01, "unit": "ft³"}
